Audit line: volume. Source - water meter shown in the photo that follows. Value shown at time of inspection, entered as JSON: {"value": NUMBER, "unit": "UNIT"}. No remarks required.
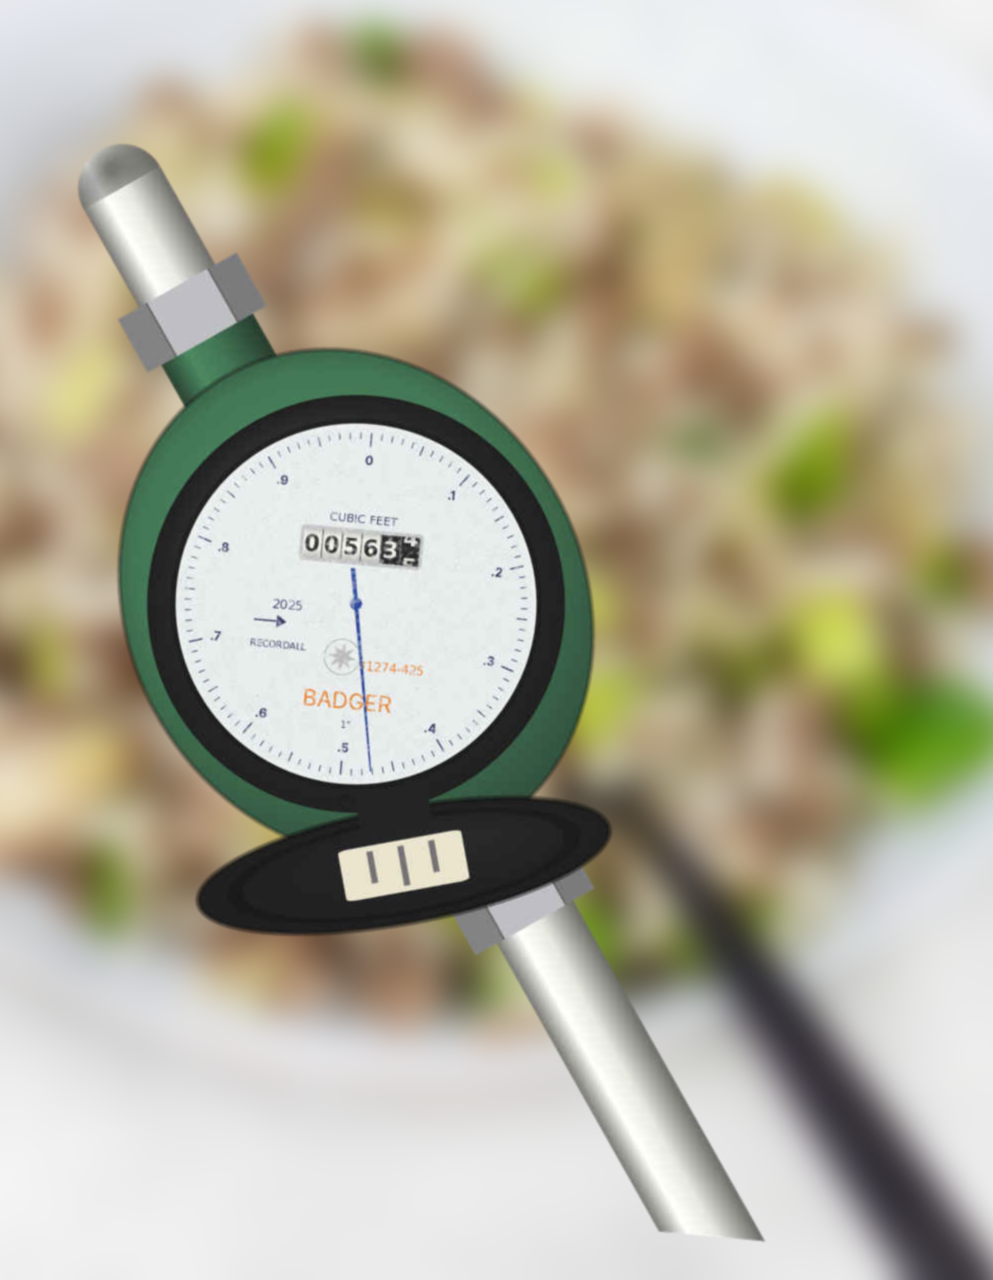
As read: {"value": 5634.47, "unit": "ft³"}
